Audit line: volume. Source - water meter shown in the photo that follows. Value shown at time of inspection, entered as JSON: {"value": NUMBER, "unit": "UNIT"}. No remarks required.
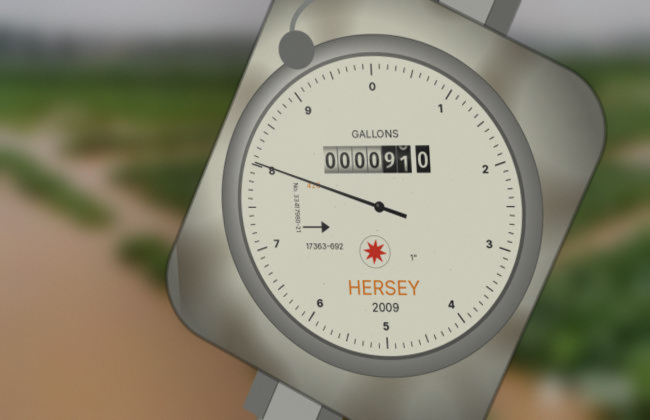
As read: {"value": 908.0, "unit": "gal"}
